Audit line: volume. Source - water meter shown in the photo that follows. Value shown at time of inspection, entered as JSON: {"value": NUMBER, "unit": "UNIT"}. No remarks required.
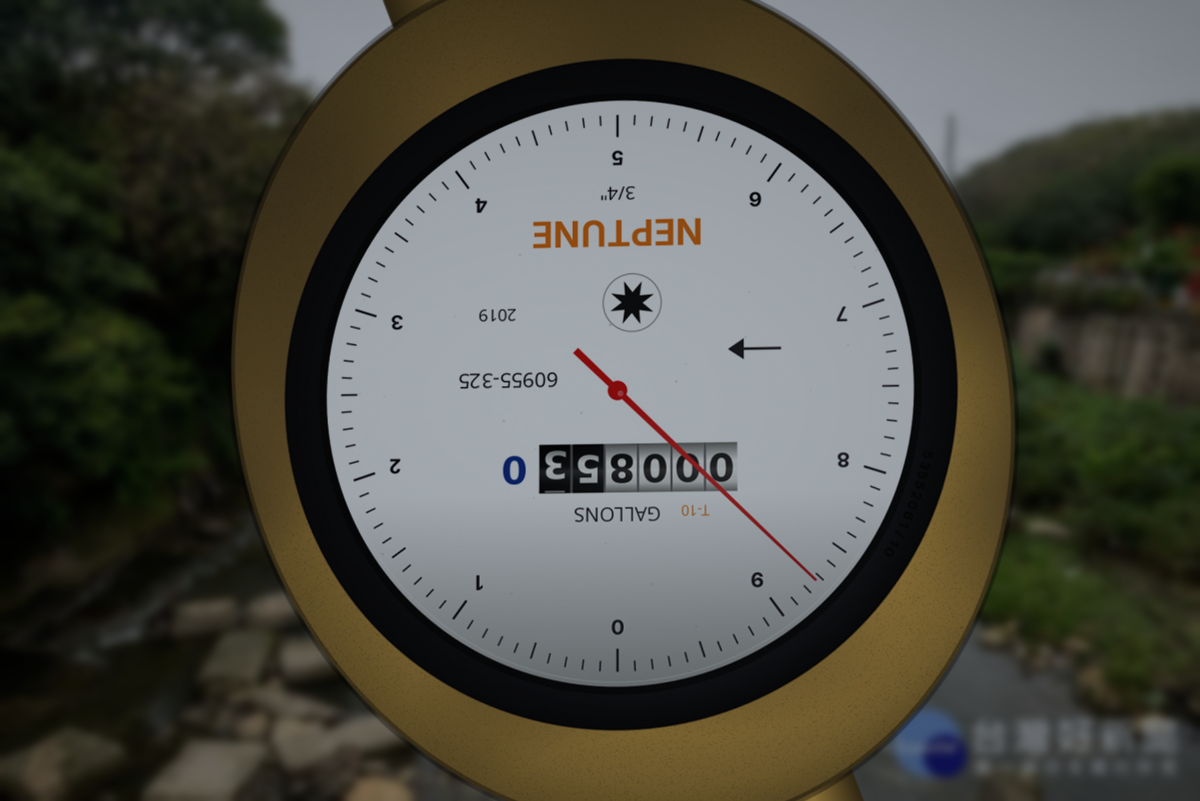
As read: {"value": 8528.7, "unit": "gal"}
